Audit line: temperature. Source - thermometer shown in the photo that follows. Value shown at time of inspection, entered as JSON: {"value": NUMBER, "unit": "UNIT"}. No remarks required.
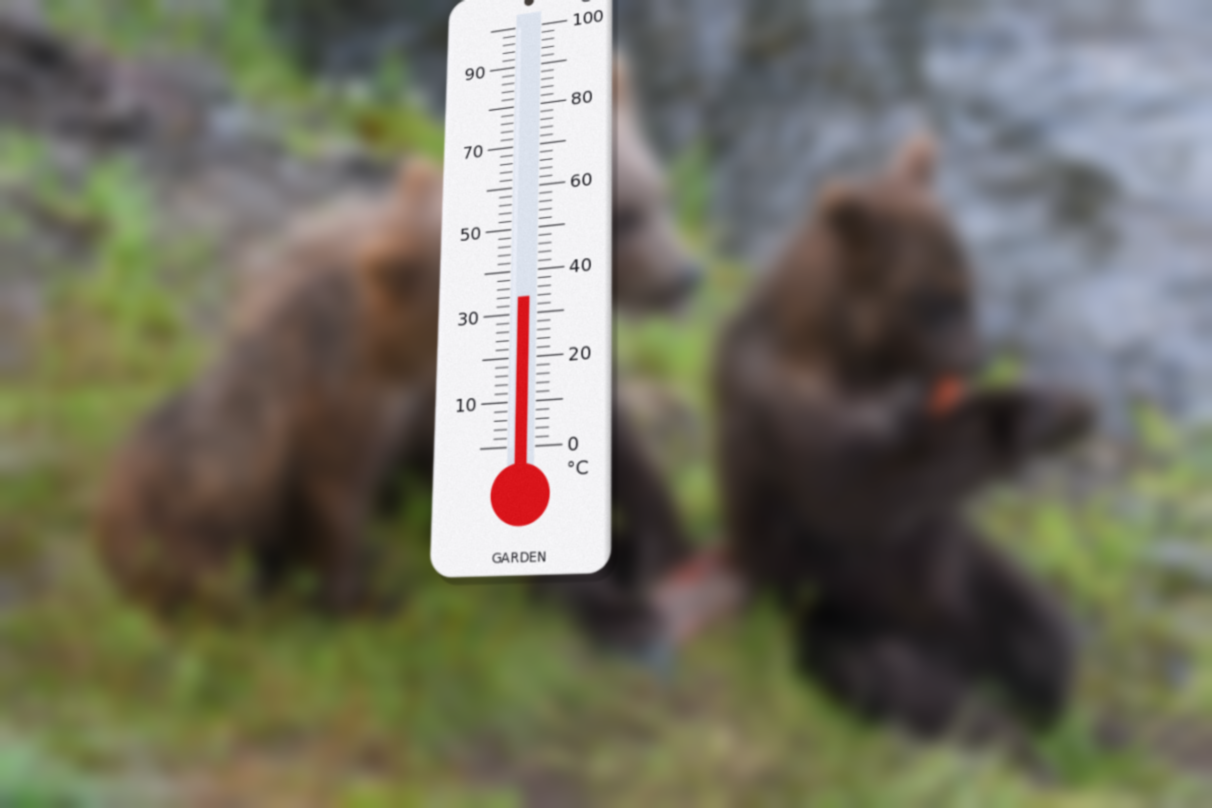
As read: {"value": 34, "unit": "°C"}
